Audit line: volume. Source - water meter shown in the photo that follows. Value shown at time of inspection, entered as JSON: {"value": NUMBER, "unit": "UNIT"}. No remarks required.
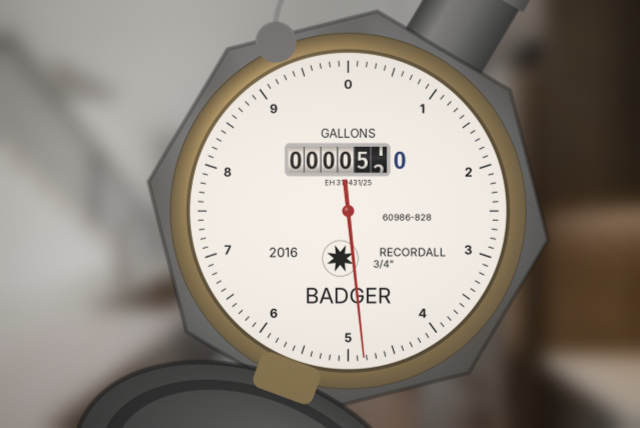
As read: {"value": 514.8, "unit": "gal"}
